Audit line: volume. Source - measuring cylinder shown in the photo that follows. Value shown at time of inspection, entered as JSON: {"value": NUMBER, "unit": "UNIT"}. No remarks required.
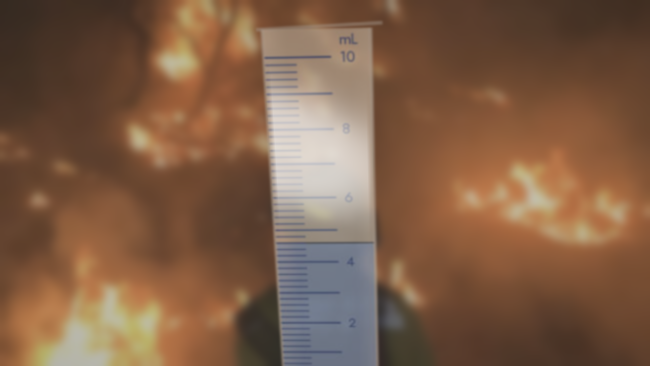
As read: {"value": 4.6, "unit": "mL"}
